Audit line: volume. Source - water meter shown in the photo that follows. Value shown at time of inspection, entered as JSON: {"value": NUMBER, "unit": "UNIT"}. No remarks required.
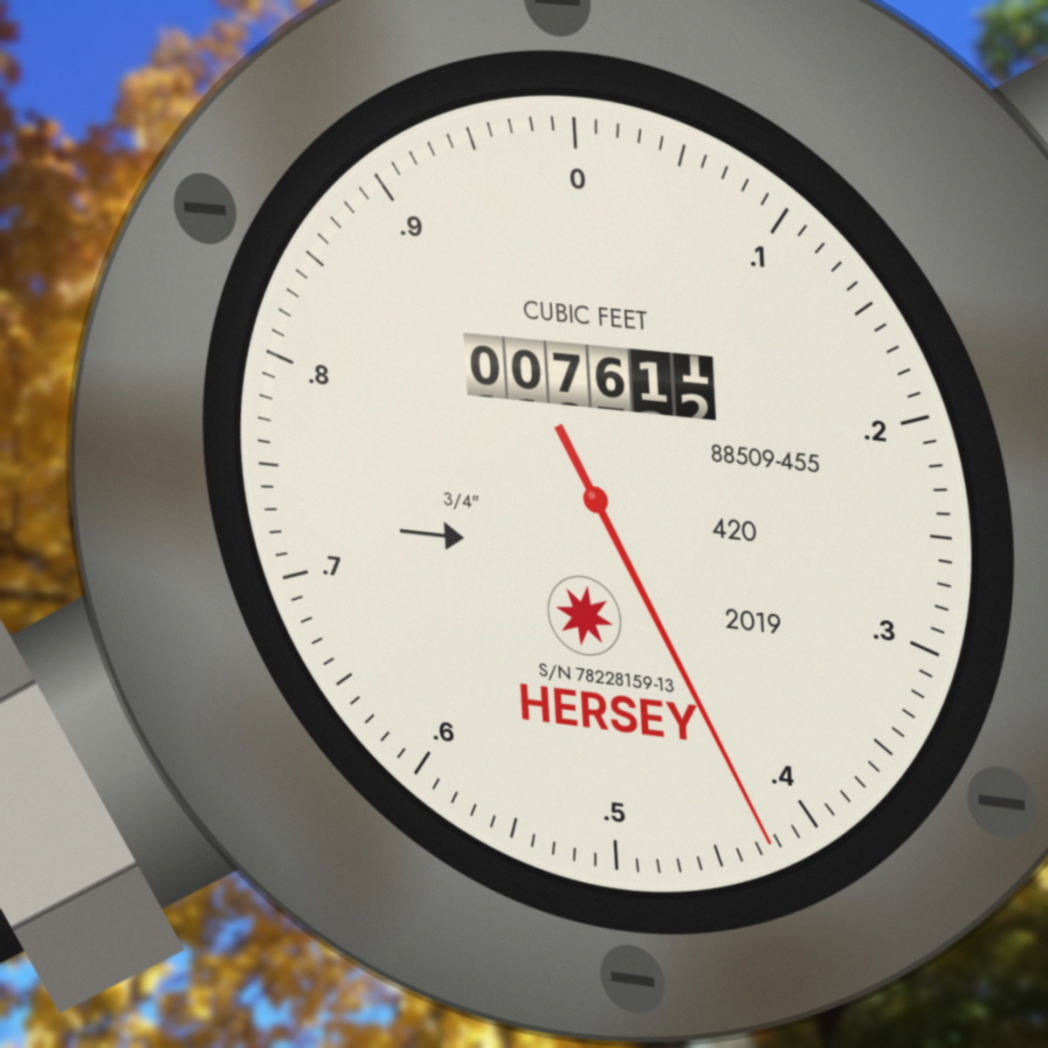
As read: {"value": 7611.42, "unit": "ft³"}
